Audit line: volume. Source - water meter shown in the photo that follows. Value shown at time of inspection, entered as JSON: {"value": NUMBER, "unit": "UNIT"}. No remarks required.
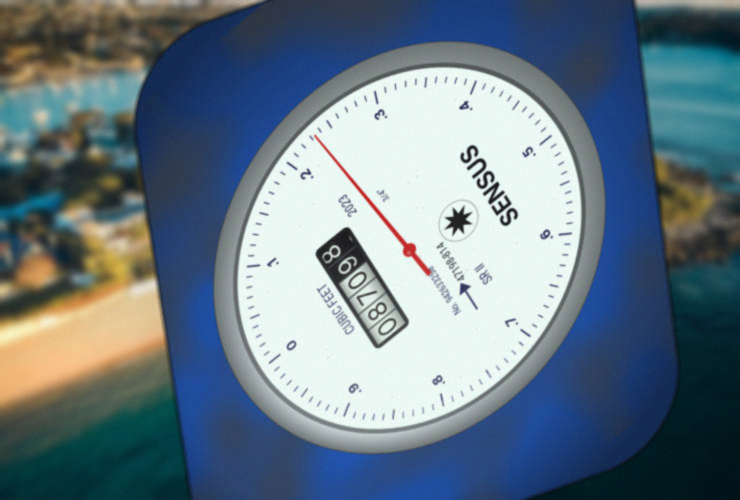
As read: {"value": 87098.23, "unit": "ft³"}
